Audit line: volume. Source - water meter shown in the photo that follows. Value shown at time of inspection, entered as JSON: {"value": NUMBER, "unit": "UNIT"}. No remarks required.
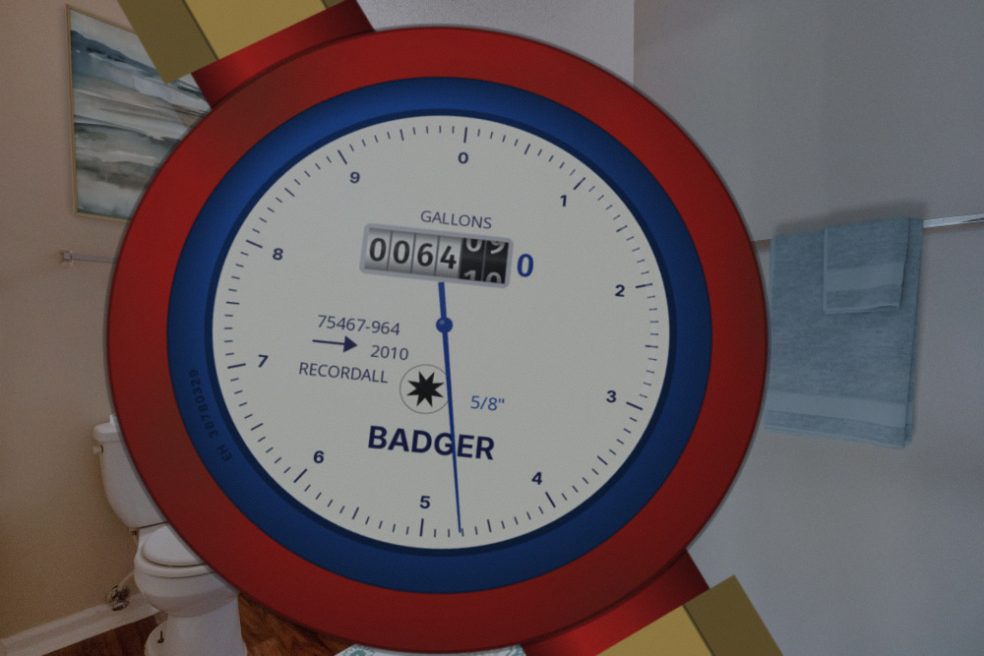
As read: {"value": 64094.7, "unit": "gal"}
